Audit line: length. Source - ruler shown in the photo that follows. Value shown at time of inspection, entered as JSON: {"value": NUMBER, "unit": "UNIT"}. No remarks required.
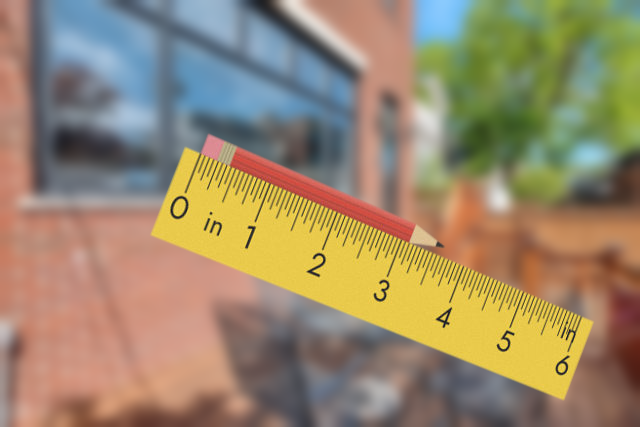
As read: {"value": 3.625, "unit": "in"}
